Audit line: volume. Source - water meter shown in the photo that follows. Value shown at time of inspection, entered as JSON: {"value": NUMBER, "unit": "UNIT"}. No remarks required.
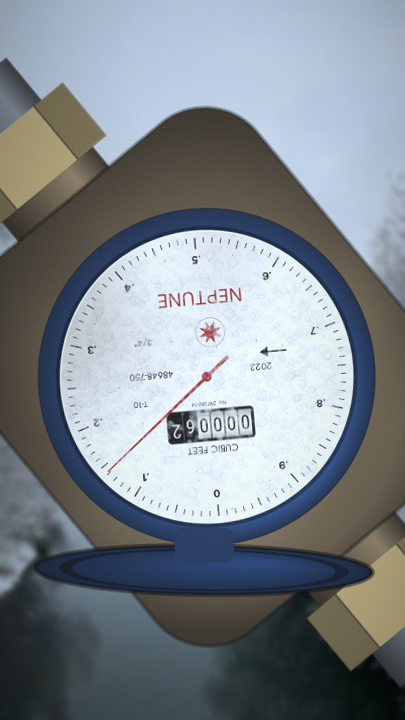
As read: {"value": 62.14, "unit": "ft³"}
